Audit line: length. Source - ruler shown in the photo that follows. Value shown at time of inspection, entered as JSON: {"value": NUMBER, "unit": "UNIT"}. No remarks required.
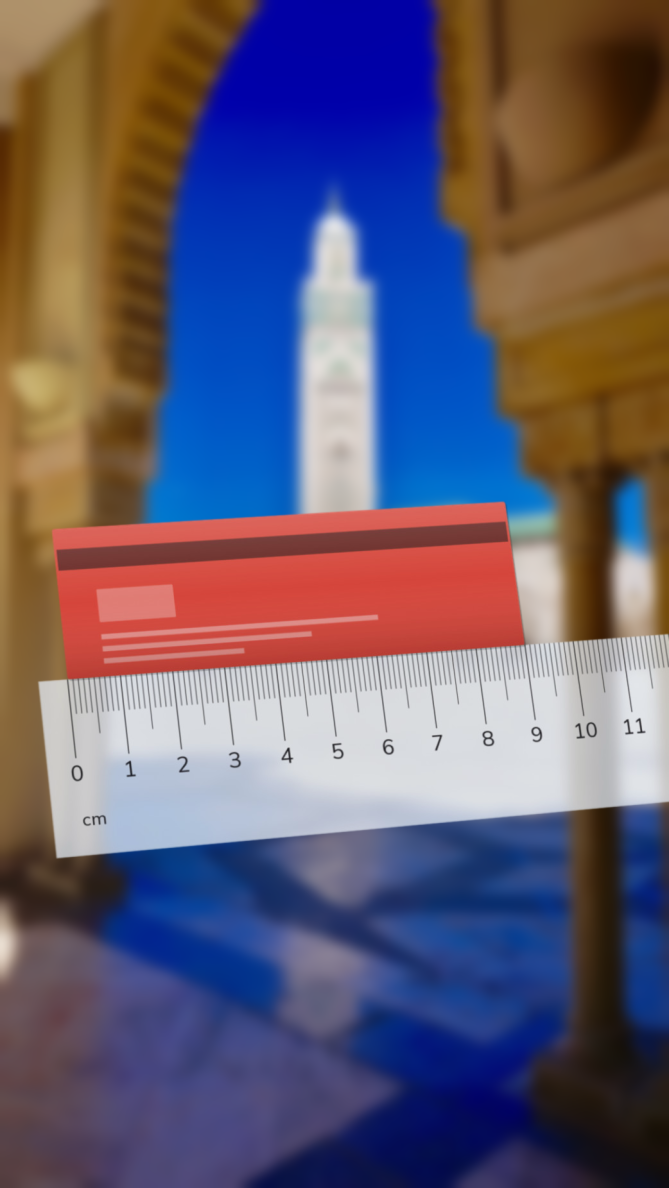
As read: {"value": 9, "unit": "cm"}
